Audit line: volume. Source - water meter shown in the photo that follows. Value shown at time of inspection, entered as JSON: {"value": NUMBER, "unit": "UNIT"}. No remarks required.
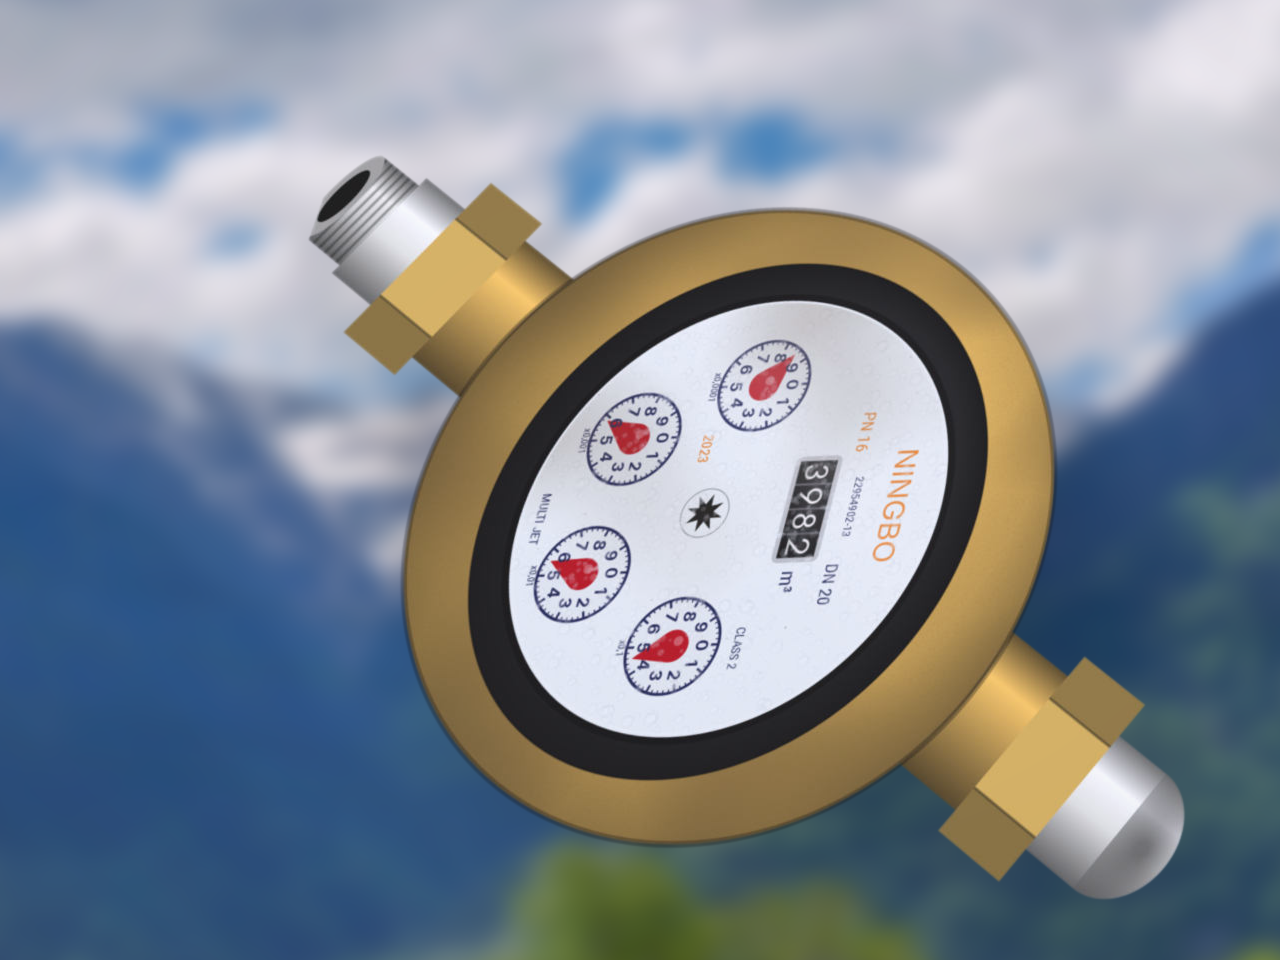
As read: {"value": 3982.4558, "unit": "m³"}
